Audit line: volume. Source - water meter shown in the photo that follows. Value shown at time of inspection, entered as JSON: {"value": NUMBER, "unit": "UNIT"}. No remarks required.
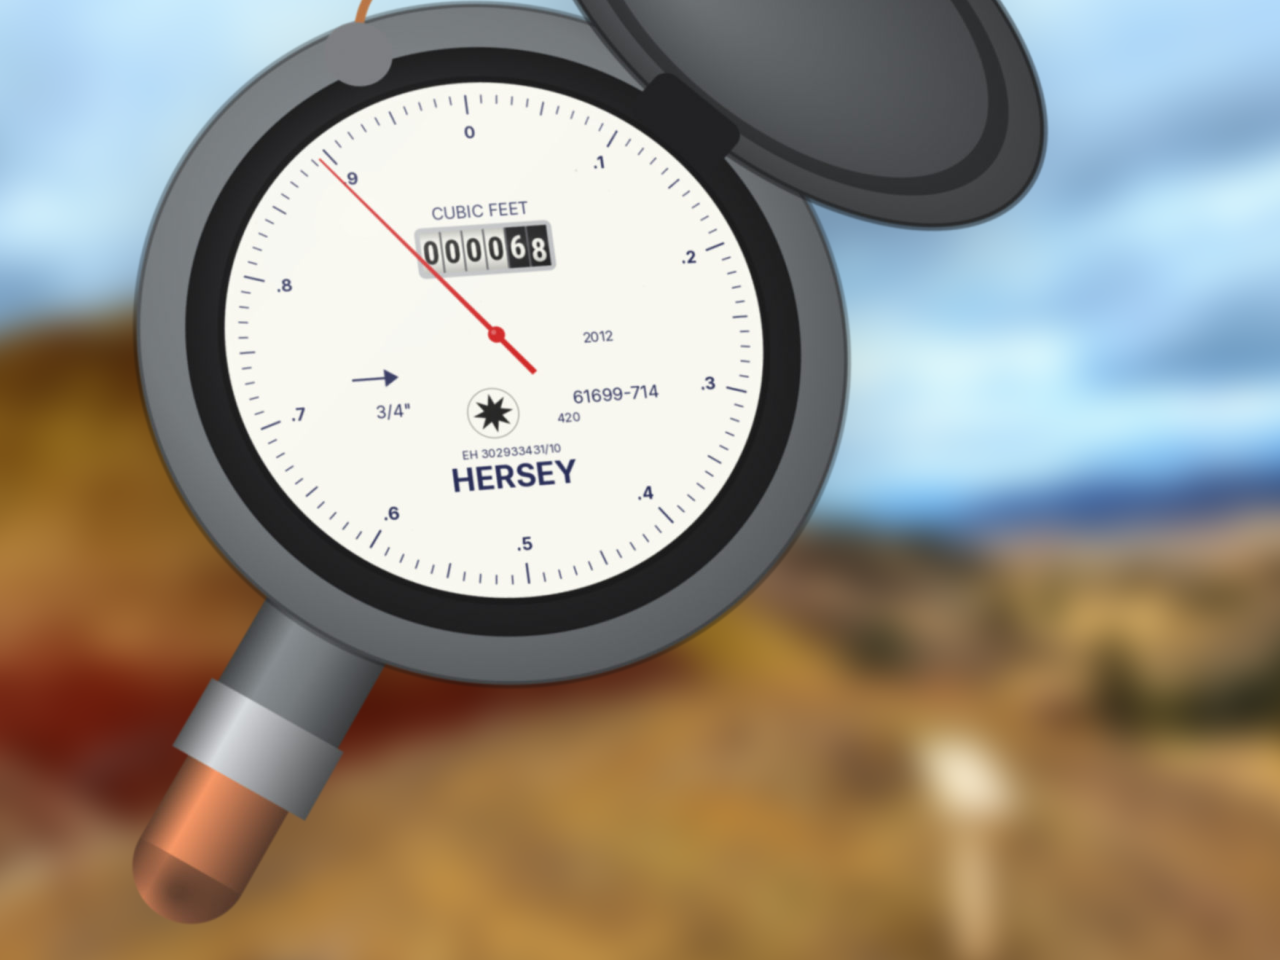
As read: {"value": 67.89, "unit": "ft³"}
